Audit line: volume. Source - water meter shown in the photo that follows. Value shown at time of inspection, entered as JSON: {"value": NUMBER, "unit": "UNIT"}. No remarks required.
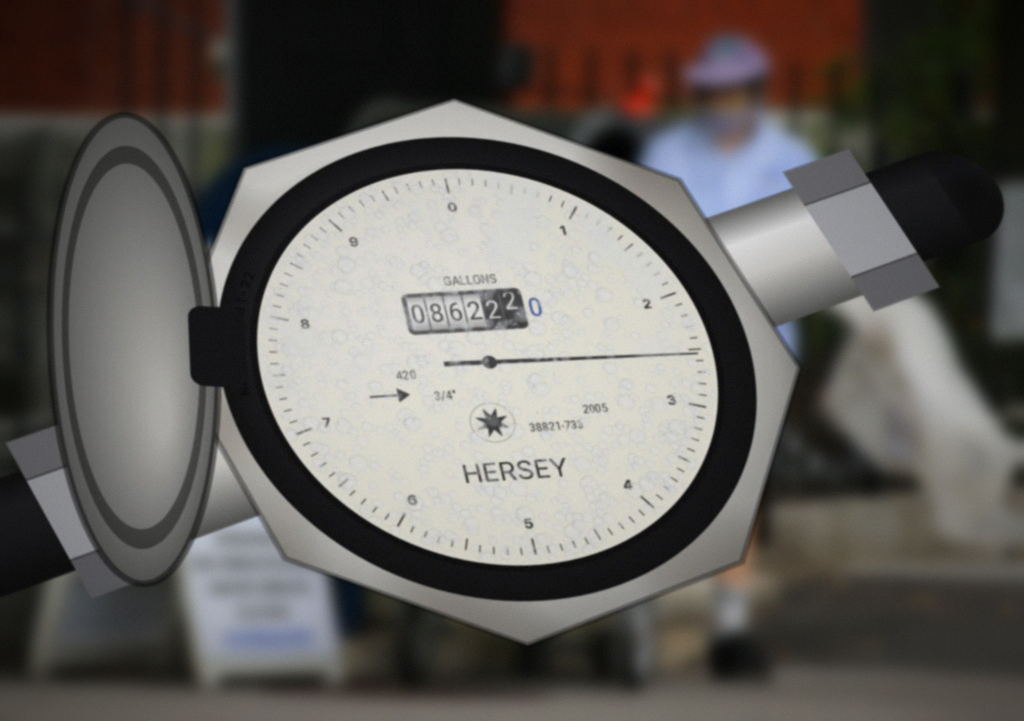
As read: {"value": 862222.5, "unit": "gal"}
